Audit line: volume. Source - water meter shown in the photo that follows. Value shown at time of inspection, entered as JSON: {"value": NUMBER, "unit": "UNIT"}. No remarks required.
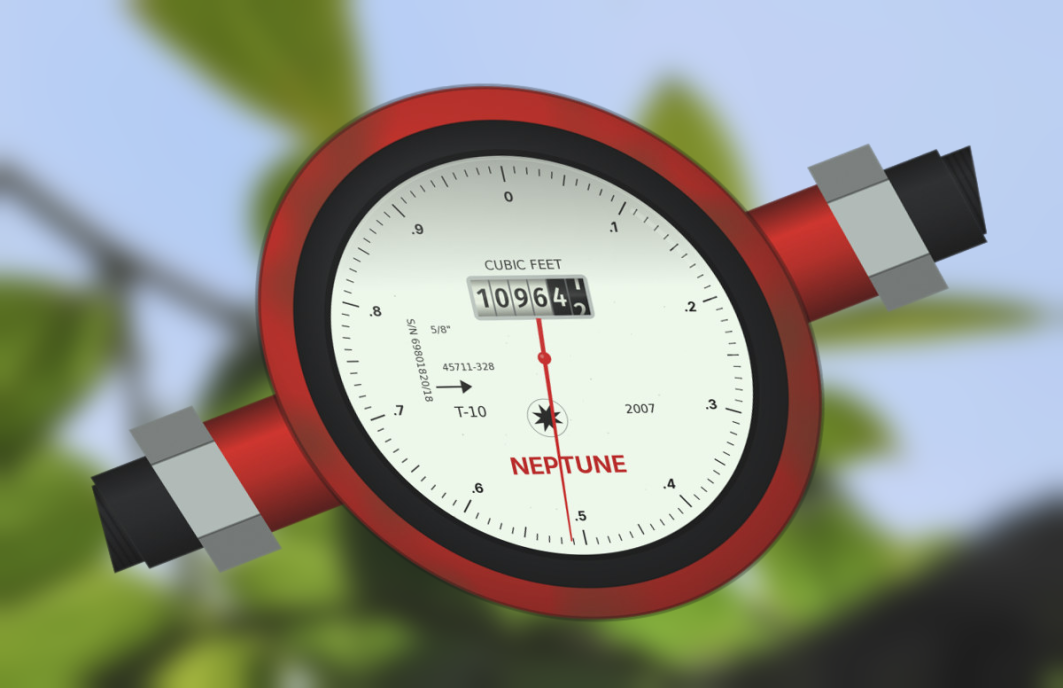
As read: {"value": 109641.51, "unit": "ft³"}
